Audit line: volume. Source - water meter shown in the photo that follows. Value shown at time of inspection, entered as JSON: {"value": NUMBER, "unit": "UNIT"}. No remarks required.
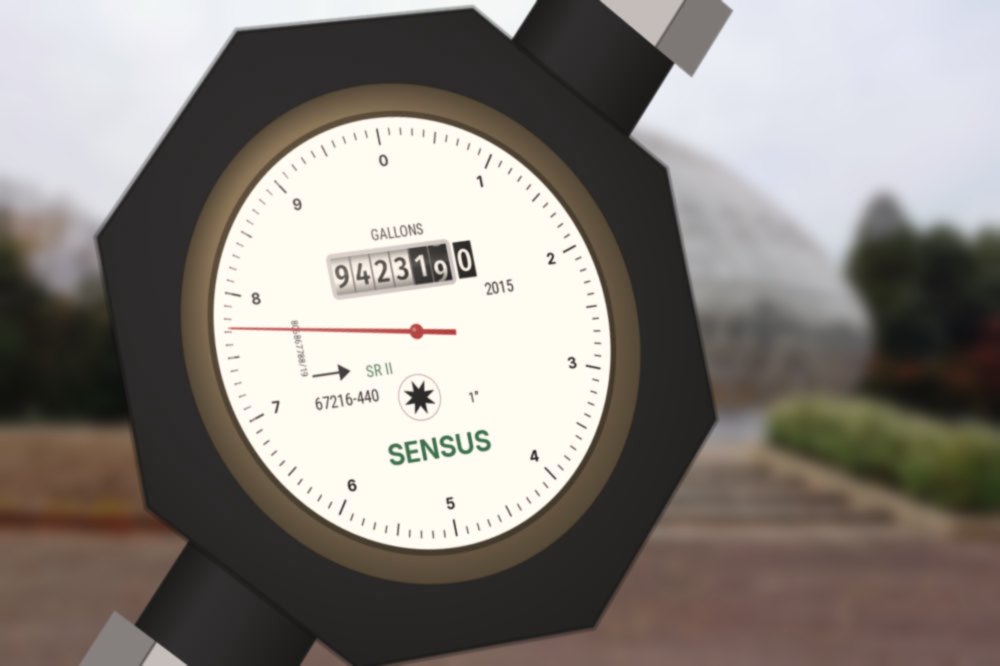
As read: {"value": 9423187.7, "unit": "gal"}
